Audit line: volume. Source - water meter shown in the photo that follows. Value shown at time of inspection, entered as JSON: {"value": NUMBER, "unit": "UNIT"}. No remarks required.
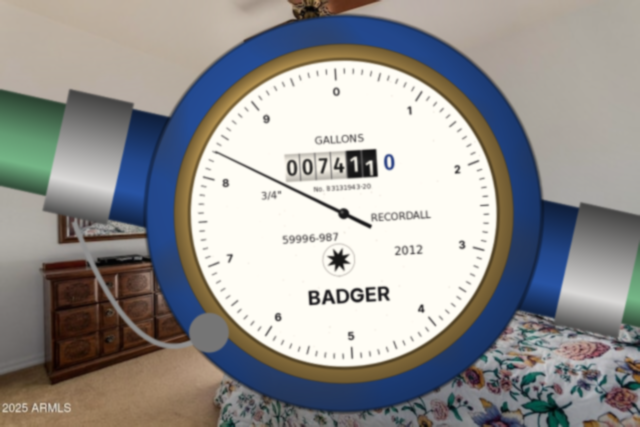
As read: {"value": 74108.3, "unit": "gal"}
